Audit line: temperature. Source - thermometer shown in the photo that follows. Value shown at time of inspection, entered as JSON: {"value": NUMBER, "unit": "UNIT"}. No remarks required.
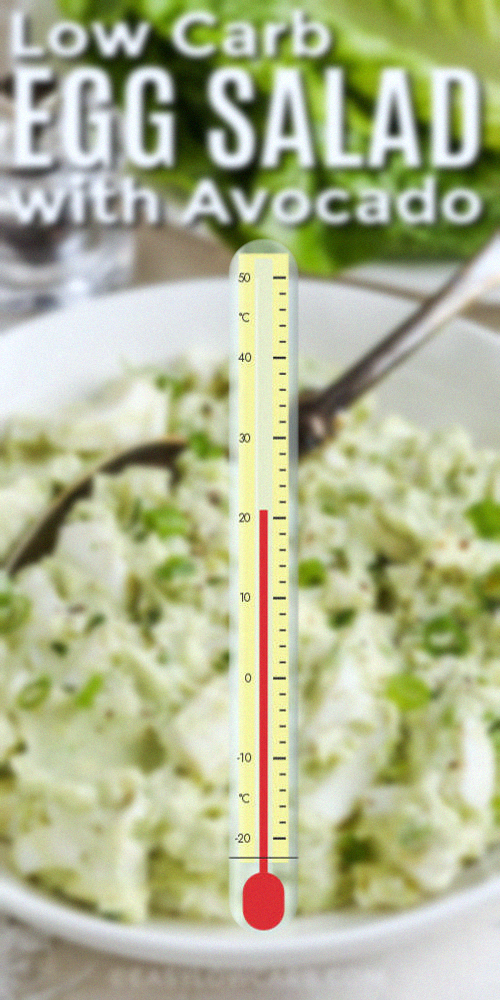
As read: {"value": 21, "unit": "°C"}
